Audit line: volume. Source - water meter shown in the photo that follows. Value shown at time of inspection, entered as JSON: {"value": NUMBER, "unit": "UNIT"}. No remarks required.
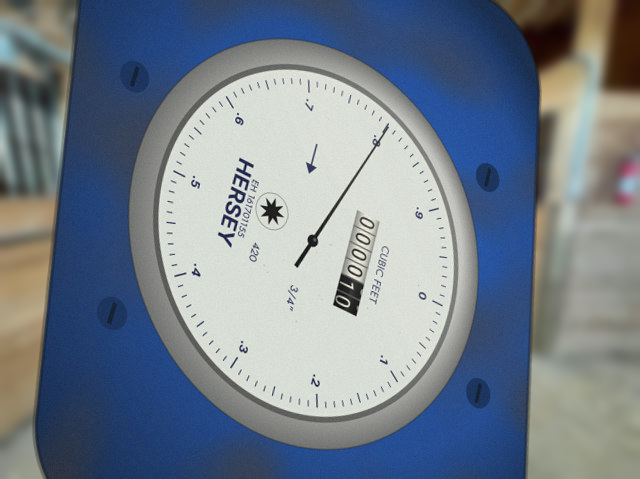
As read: {"value": 9.80, "unit": "ft³"}
